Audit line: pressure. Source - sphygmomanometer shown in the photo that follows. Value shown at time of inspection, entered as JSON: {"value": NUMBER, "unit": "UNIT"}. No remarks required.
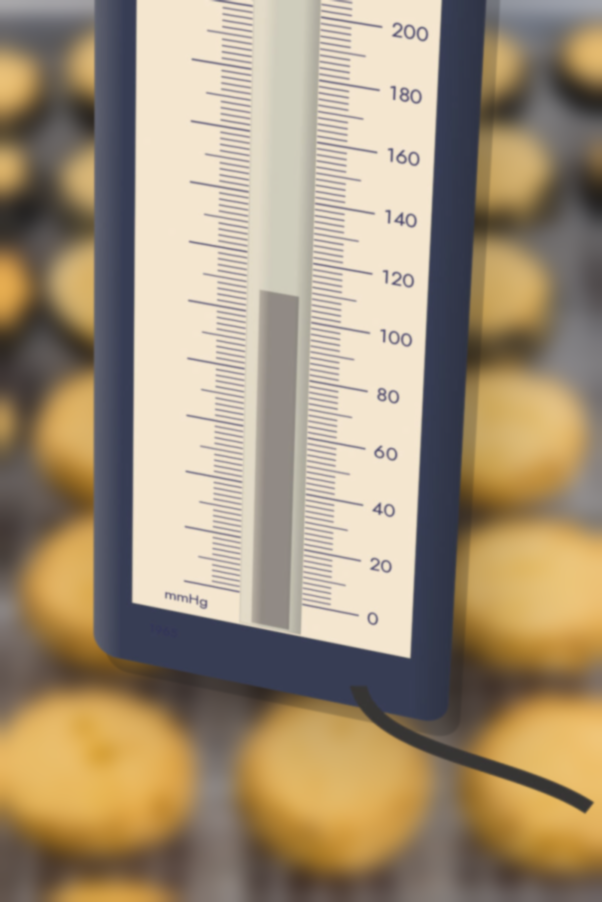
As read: {"value": 108, "unit": "mmHg"}
